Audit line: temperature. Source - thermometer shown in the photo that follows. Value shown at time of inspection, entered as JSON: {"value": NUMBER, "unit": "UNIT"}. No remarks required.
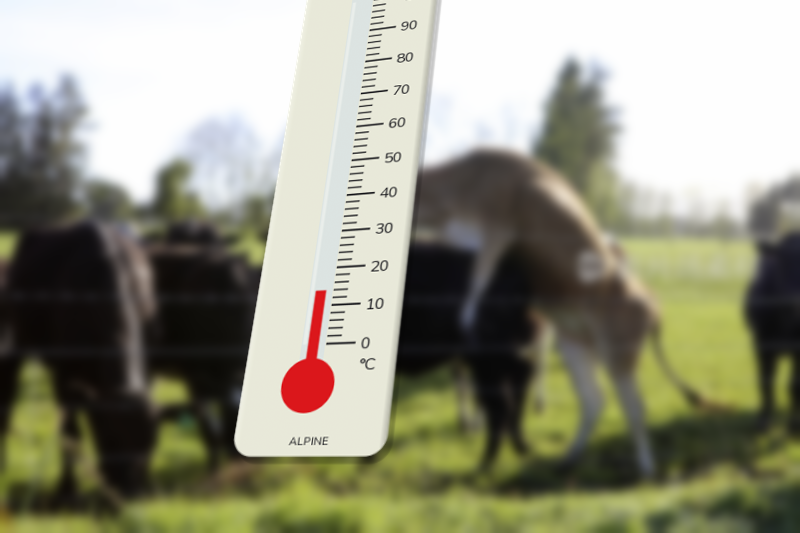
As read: {"value": 14, "unit": "°C"}
